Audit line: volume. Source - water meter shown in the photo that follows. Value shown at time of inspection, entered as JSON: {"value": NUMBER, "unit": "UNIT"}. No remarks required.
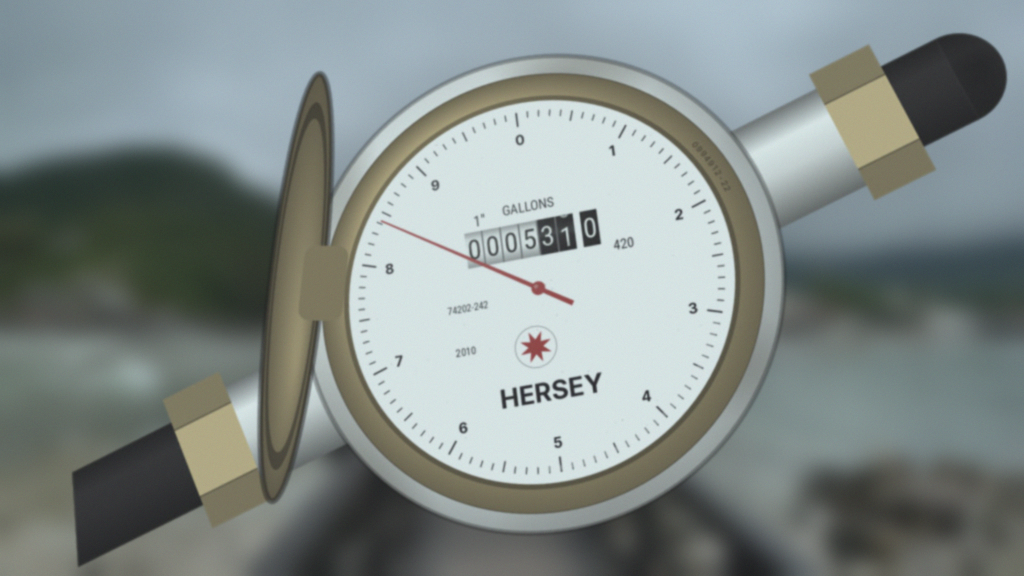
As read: {"value": 5308.4, "unit": "gal"}
